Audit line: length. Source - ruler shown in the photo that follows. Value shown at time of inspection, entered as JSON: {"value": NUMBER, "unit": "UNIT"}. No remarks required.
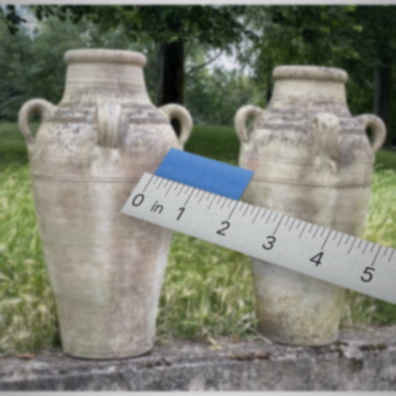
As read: {"value": 2, "unit": "in"}
